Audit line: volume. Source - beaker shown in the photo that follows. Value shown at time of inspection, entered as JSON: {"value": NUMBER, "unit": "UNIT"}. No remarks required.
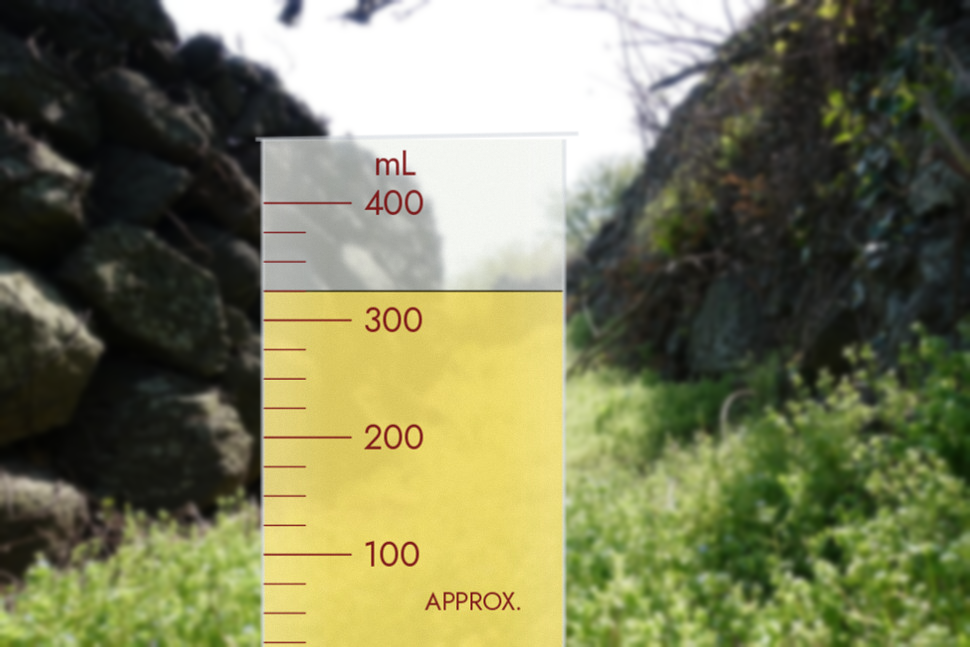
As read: {"value": 325, "unit": "mL"}
